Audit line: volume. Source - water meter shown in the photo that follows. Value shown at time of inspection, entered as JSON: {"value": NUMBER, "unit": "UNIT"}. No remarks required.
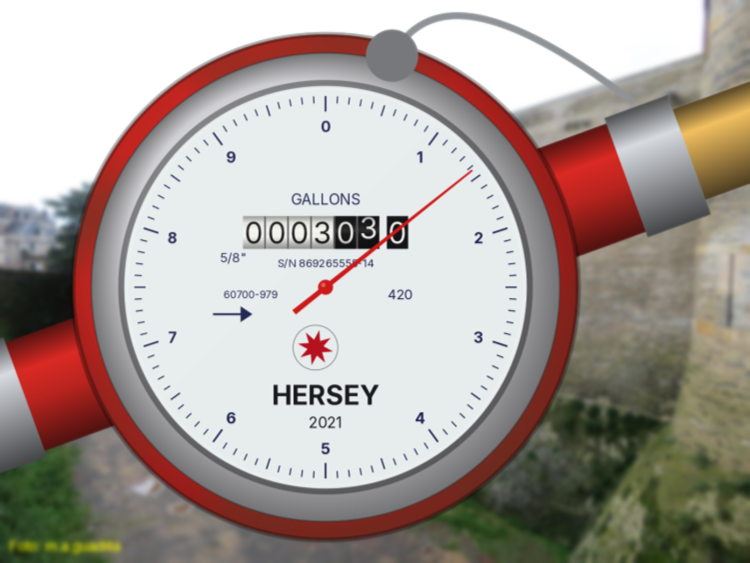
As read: {"value": 3031.4, "unit": "gal"}
